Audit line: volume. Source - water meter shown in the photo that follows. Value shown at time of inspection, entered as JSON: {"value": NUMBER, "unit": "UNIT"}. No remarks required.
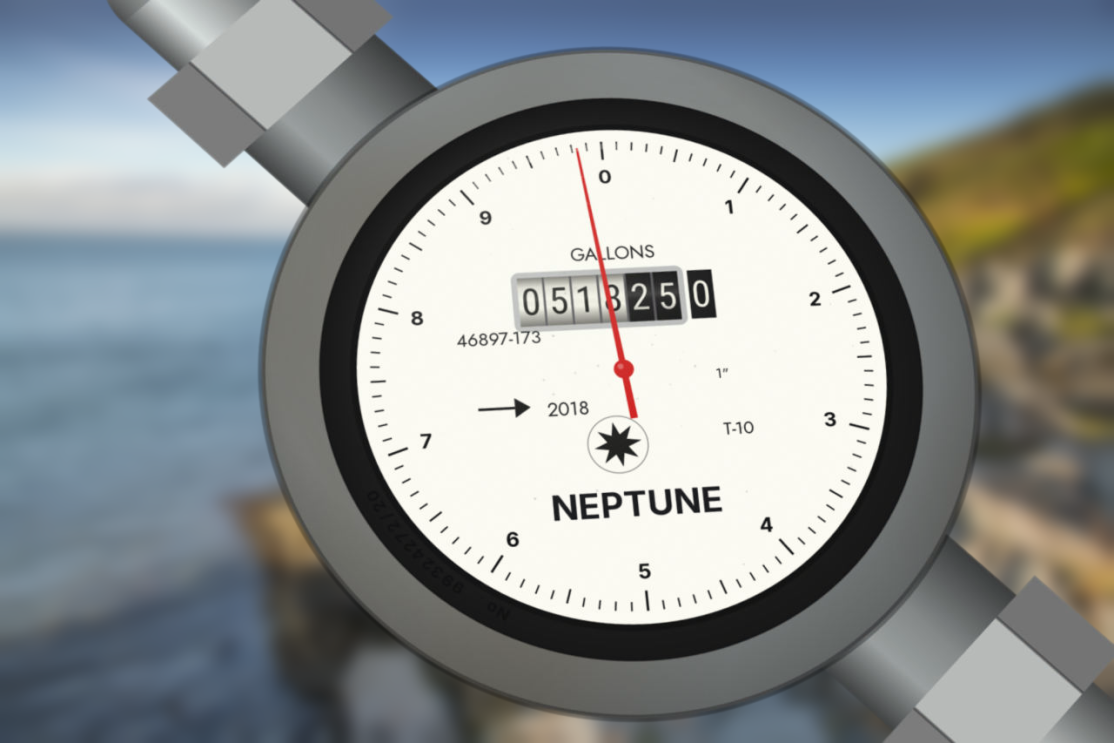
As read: {"value": 518249.8, "unit": "gal"}
